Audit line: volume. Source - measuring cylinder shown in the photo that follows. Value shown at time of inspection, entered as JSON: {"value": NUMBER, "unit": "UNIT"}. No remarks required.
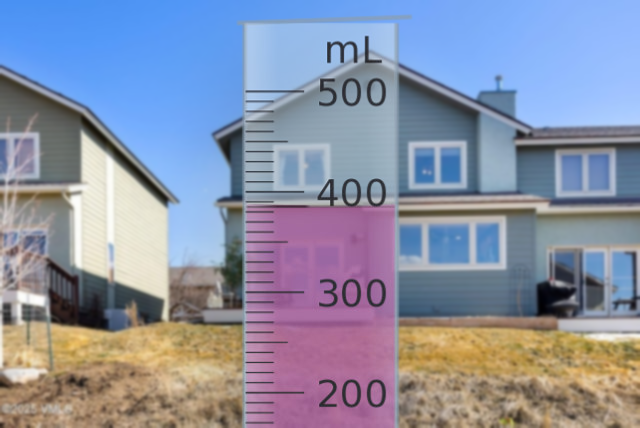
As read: {"value": 385, "unit": "mL"}
